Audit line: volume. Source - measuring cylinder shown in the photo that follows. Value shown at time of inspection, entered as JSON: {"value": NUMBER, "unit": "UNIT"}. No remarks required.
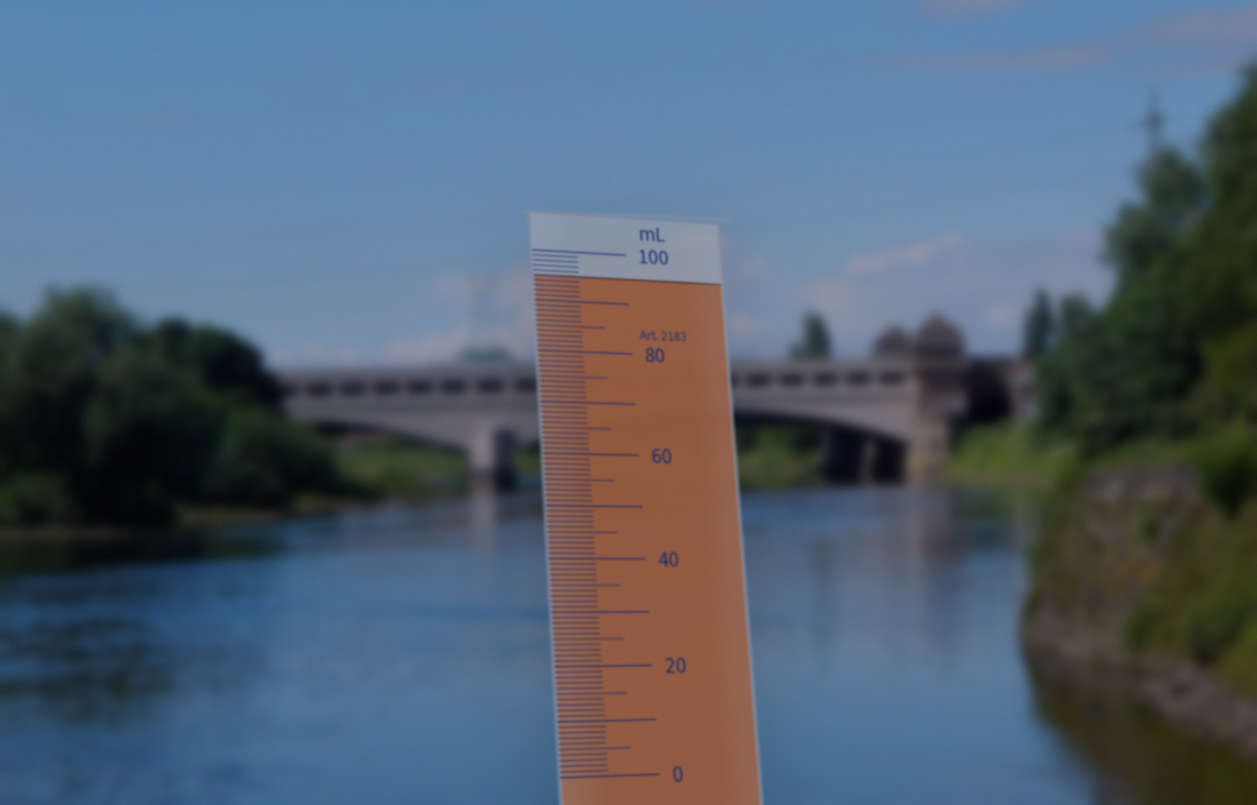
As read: {"value": 95, "unit": "mL"}
